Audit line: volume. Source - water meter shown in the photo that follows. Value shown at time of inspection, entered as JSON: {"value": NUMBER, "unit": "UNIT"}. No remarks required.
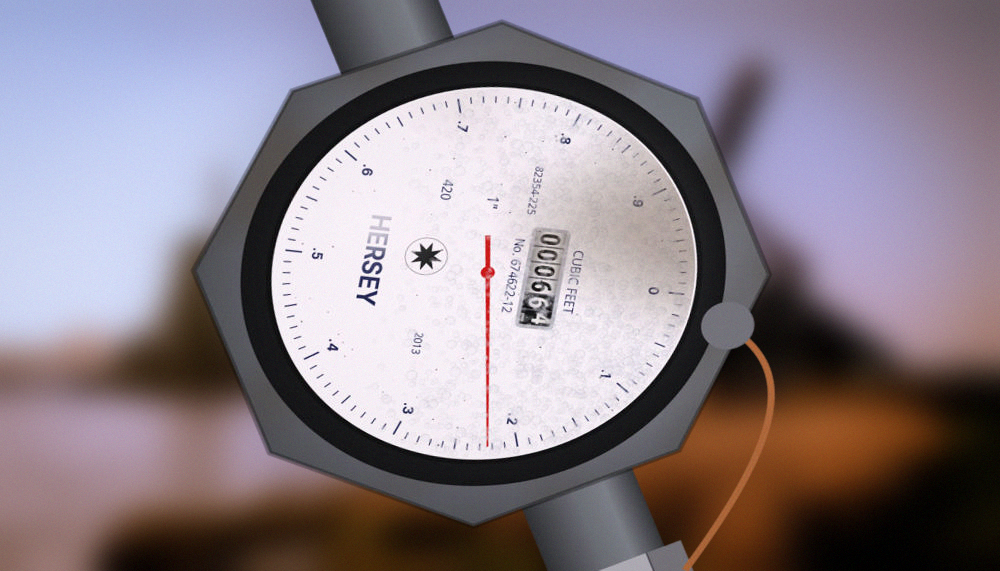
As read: {"value": 664.22, "unit": "ft³"}
